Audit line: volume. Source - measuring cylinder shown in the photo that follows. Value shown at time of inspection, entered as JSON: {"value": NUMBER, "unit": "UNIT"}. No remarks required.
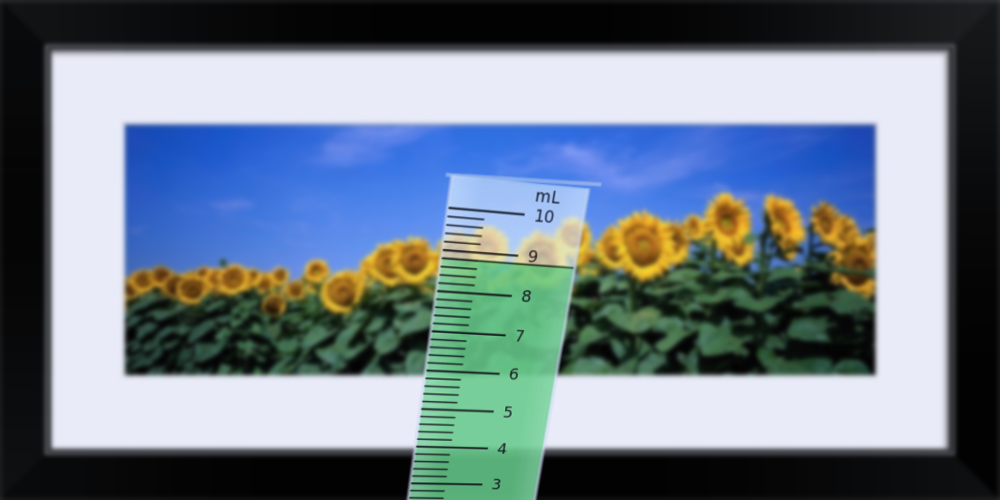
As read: {"value": 8.8, "unit": "mL"}
